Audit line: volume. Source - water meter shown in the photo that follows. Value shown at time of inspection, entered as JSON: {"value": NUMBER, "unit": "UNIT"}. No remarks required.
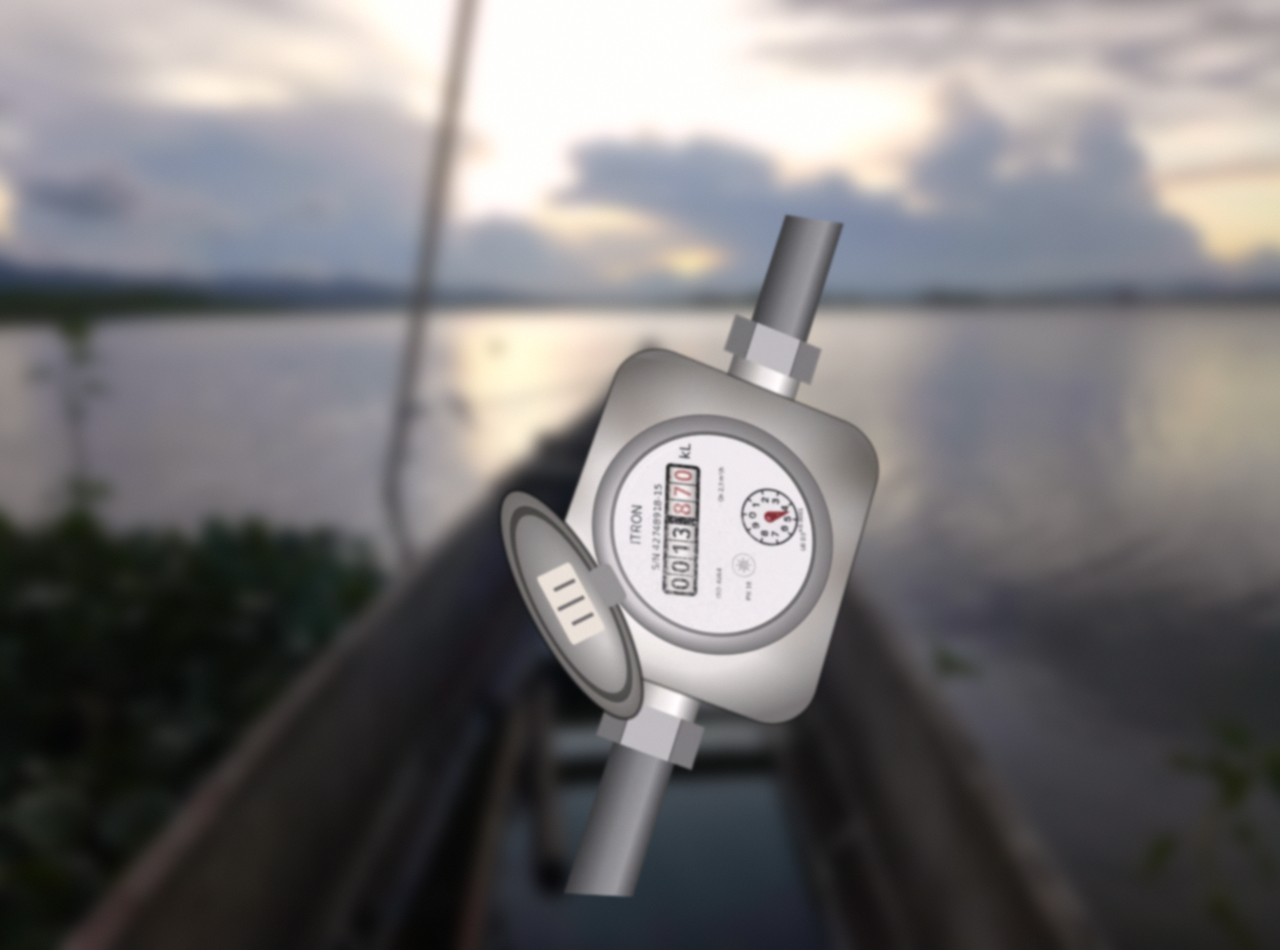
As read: {"value": 13.8704, "unit": "kL"}
